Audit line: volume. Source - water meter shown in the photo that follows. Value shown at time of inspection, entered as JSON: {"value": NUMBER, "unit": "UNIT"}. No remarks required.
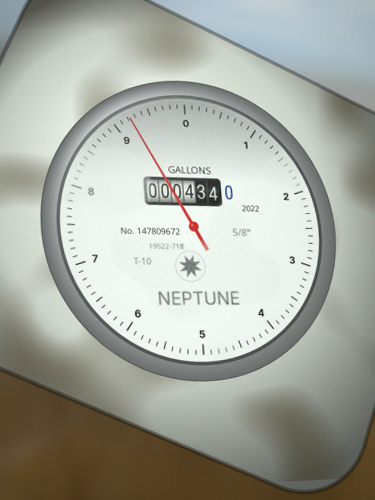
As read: {"value": 4339.2, "unit": "gal"}
